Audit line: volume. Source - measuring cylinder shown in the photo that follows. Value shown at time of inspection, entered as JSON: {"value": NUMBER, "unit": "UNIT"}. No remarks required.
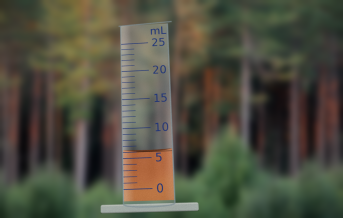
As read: {"value": 6, "unit": "mL"}
